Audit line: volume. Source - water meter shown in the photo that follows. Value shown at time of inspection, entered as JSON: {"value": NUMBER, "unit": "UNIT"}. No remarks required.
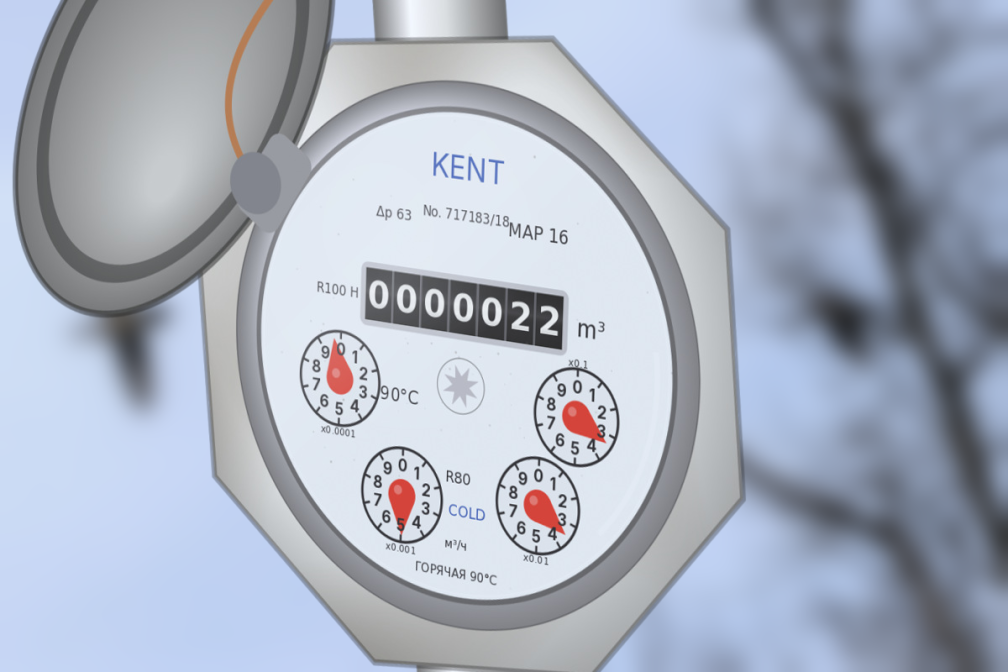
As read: {"value": 22.3349, "unit": "m³"}
